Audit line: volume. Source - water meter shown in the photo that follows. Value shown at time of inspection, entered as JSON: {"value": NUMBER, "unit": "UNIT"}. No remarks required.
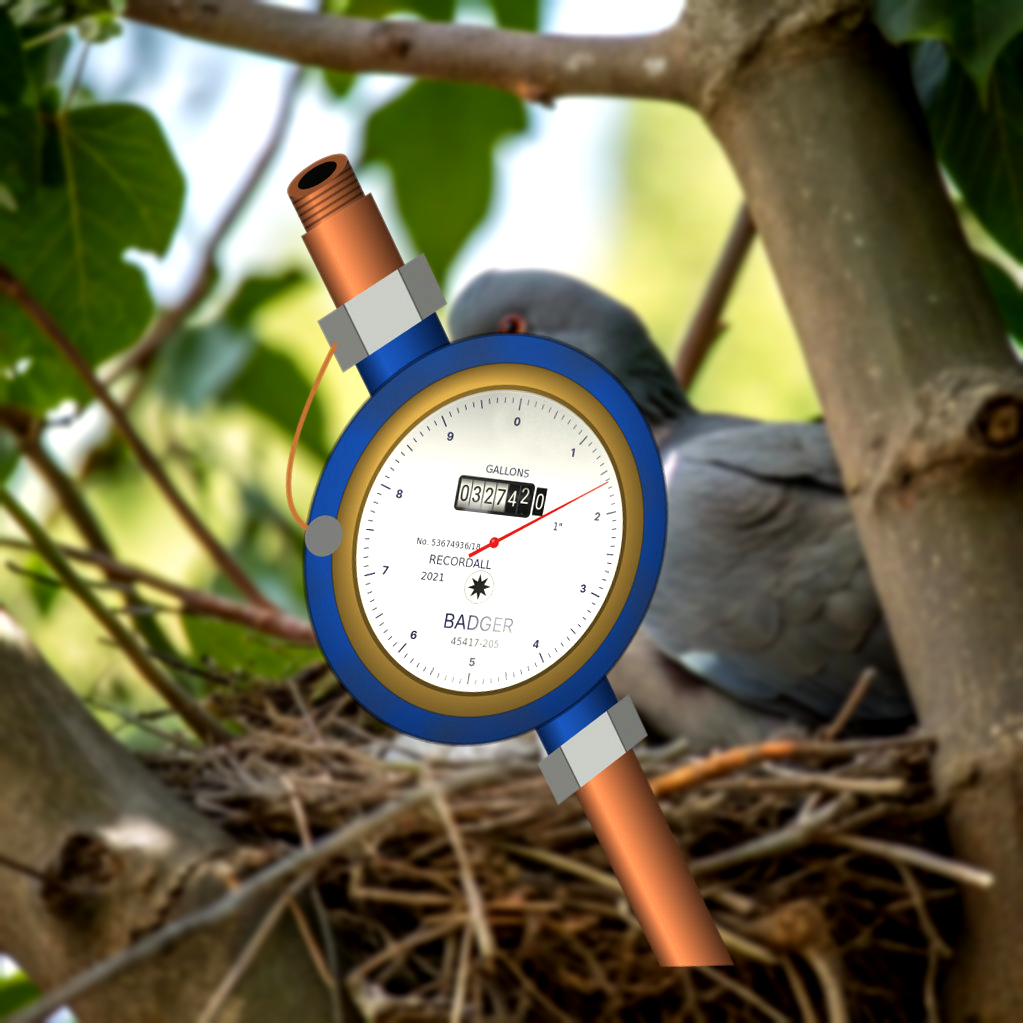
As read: {"value": 327421.6, "unit": "gal"}
